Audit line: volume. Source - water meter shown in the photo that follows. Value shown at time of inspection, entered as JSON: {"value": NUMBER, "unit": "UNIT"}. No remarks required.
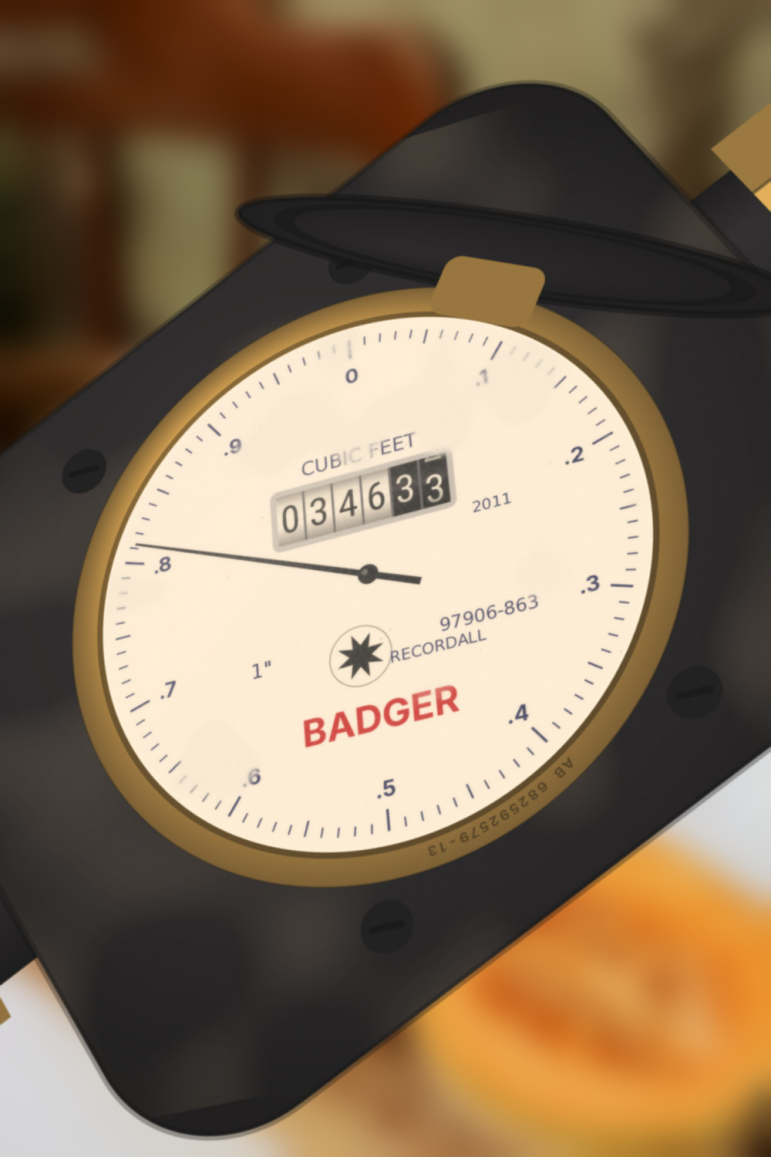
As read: {"value": 34632.81, "unit": "ft³"}
